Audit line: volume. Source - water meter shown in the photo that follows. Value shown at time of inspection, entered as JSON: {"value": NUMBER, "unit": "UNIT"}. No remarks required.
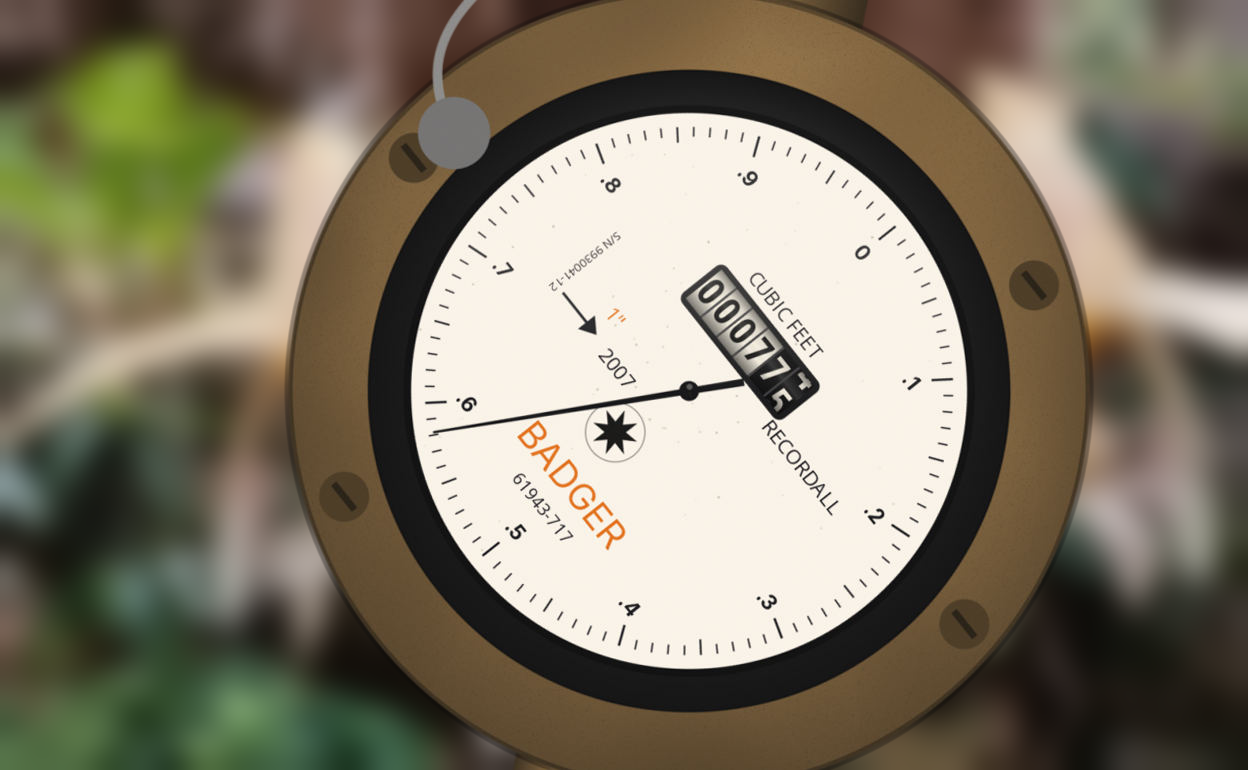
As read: {"value": 774.58, "unit": "ft³"}
